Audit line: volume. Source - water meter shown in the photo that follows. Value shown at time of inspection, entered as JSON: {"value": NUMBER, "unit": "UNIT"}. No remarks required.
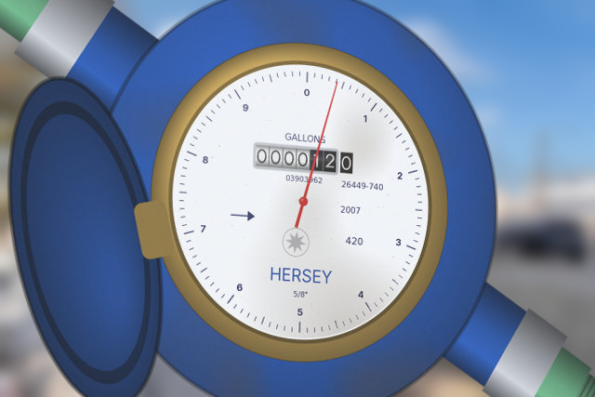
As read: {"value": 120.4, "unit": "gal"}
